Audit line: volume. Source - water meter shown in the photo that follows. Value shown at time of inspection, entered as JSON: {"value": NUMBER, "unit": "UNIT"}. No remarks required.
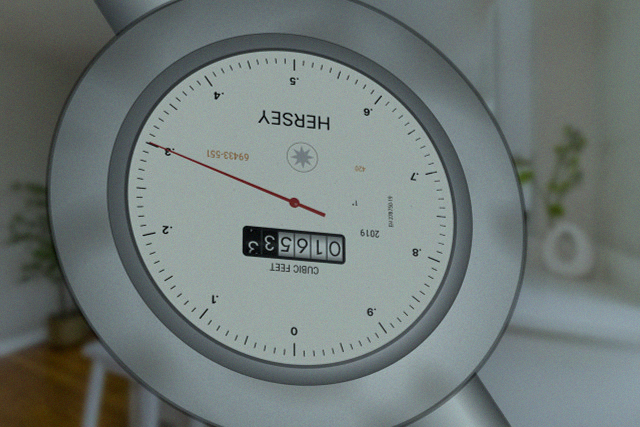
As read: {"value": 16533.30, "unit": "ft³"}
